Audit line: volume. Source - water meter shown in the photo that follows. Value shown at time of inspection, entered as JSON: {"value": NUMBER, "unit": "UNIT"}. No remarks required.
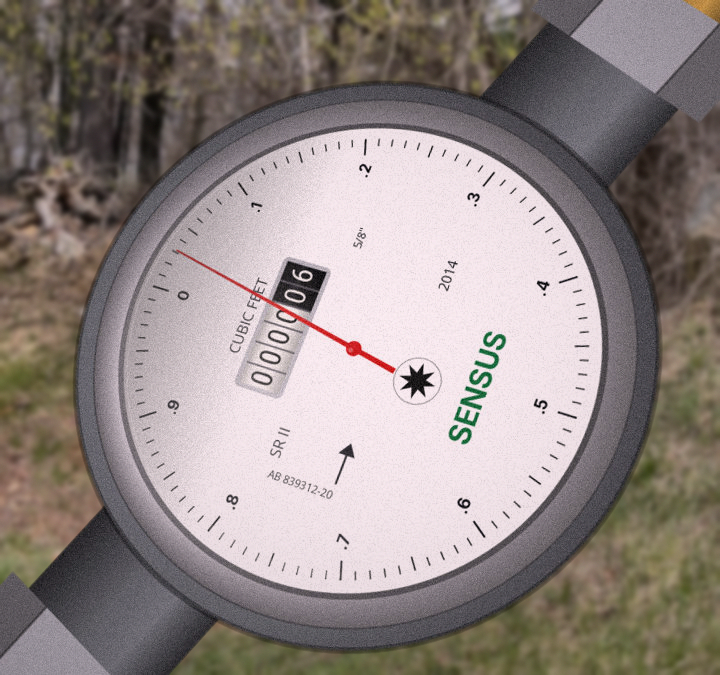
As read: {"value": 6.03, "unit": "ft³"}
